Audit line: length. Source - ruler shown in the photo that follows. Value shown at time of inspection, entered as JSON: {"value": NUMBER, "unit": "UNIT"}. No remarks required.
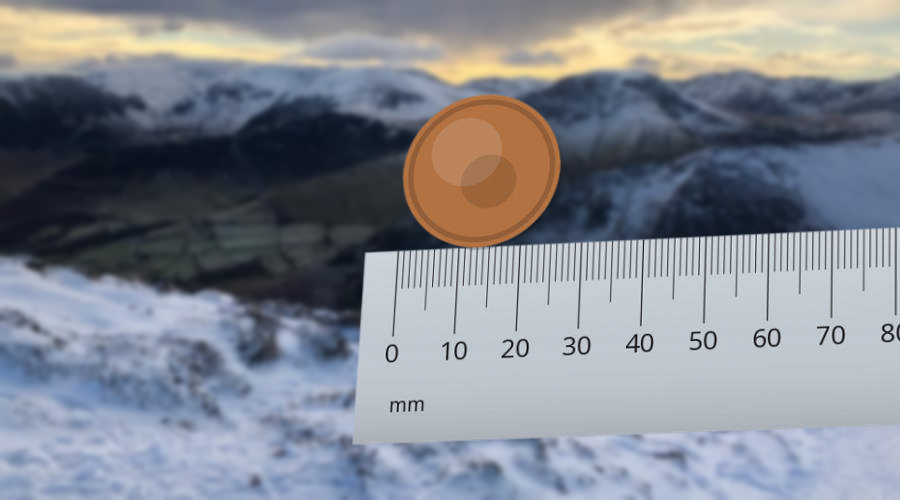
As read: {"value": 26, "unit": "mm"}
